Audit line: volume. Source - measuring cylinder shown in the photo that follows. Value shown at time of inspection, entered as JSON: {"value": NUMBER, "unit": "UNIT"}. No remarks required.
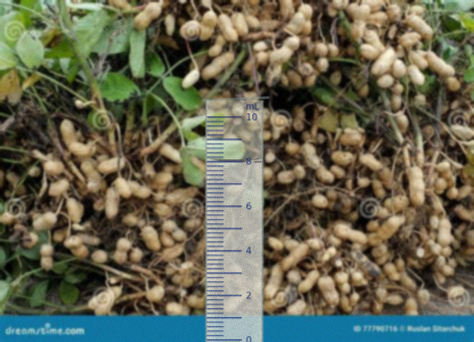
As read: {"value": 8, "unit": "mL"}
